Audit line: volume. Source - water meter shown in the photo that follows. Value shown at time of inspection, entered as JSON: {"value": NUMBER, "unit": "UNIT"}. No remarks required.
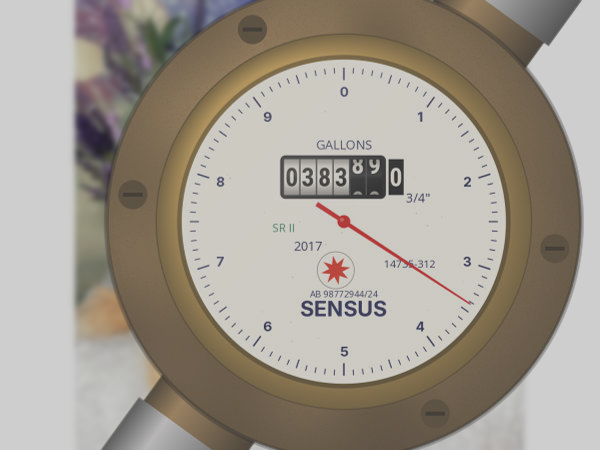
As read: {"value": 383893.4, "unit": "gal"}
